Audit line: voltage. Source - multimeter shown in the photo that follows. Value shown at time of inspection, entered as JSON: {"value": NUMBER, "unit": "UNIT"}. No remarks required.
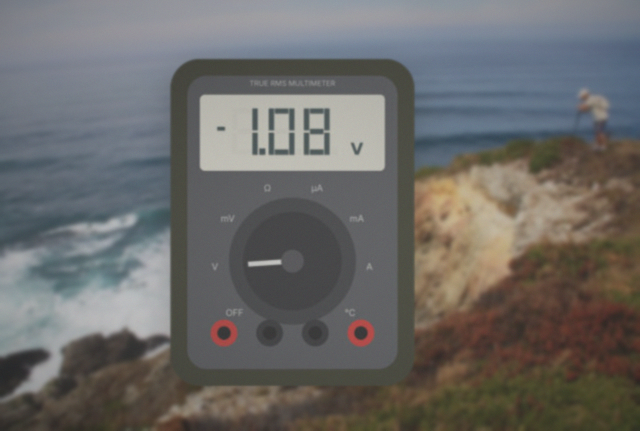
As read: {"value": -1.08, "unit": "V"}
